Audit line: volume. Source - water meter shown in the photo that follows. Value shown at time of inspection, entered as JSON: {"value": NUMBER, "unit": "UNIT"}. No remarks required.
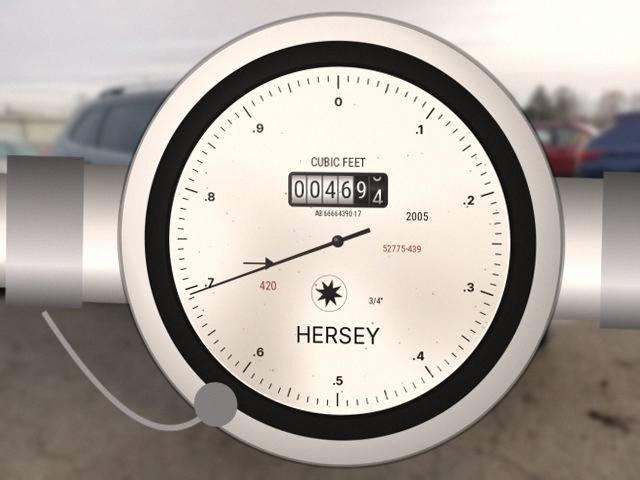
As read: {"value": 4693.69, "unit": "ft³"}
